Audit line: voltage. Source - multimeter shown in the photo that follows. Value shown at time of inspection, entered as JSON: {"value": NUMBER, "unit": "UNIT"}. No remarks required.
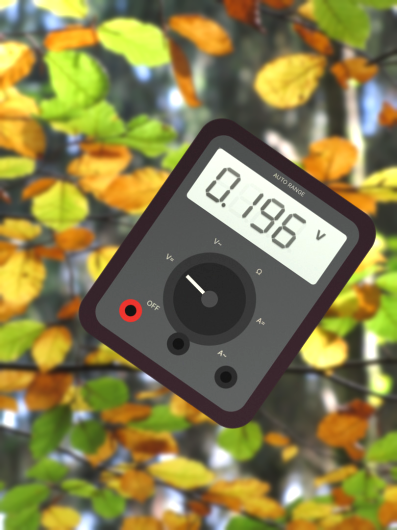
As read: {"value": 0.196, "unit": "V"}
